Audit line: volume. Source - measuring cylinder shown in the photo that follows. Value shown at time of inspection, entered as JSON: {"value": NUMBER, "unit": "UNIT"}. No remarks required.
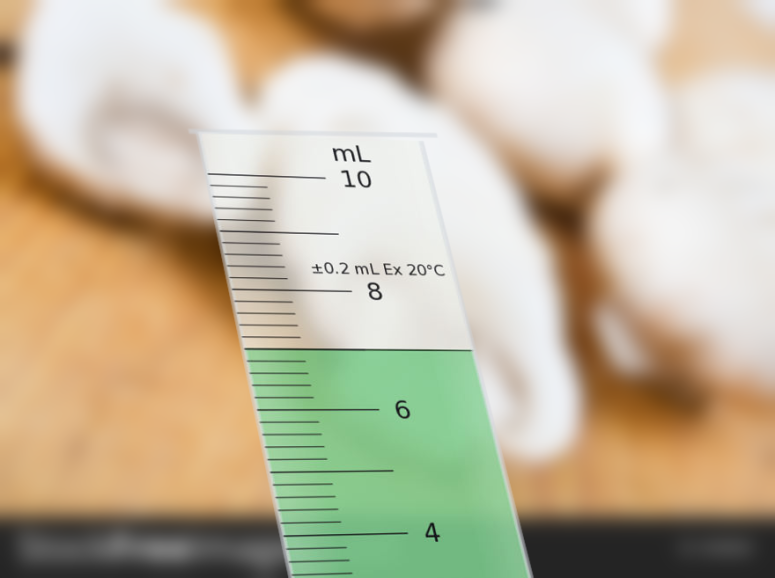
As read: {"value": 7, "unit": "mL"}
